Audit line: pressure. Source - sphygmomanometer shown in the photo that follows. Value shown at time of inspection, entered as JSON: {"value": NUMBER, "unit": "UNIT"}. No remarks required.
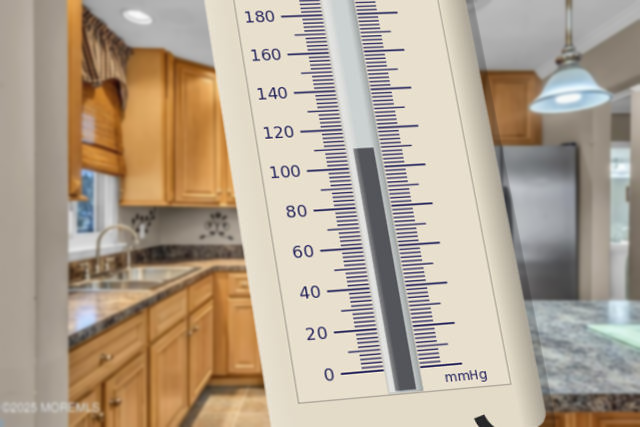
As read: {"value": 110, "unit": "mmHg"}
